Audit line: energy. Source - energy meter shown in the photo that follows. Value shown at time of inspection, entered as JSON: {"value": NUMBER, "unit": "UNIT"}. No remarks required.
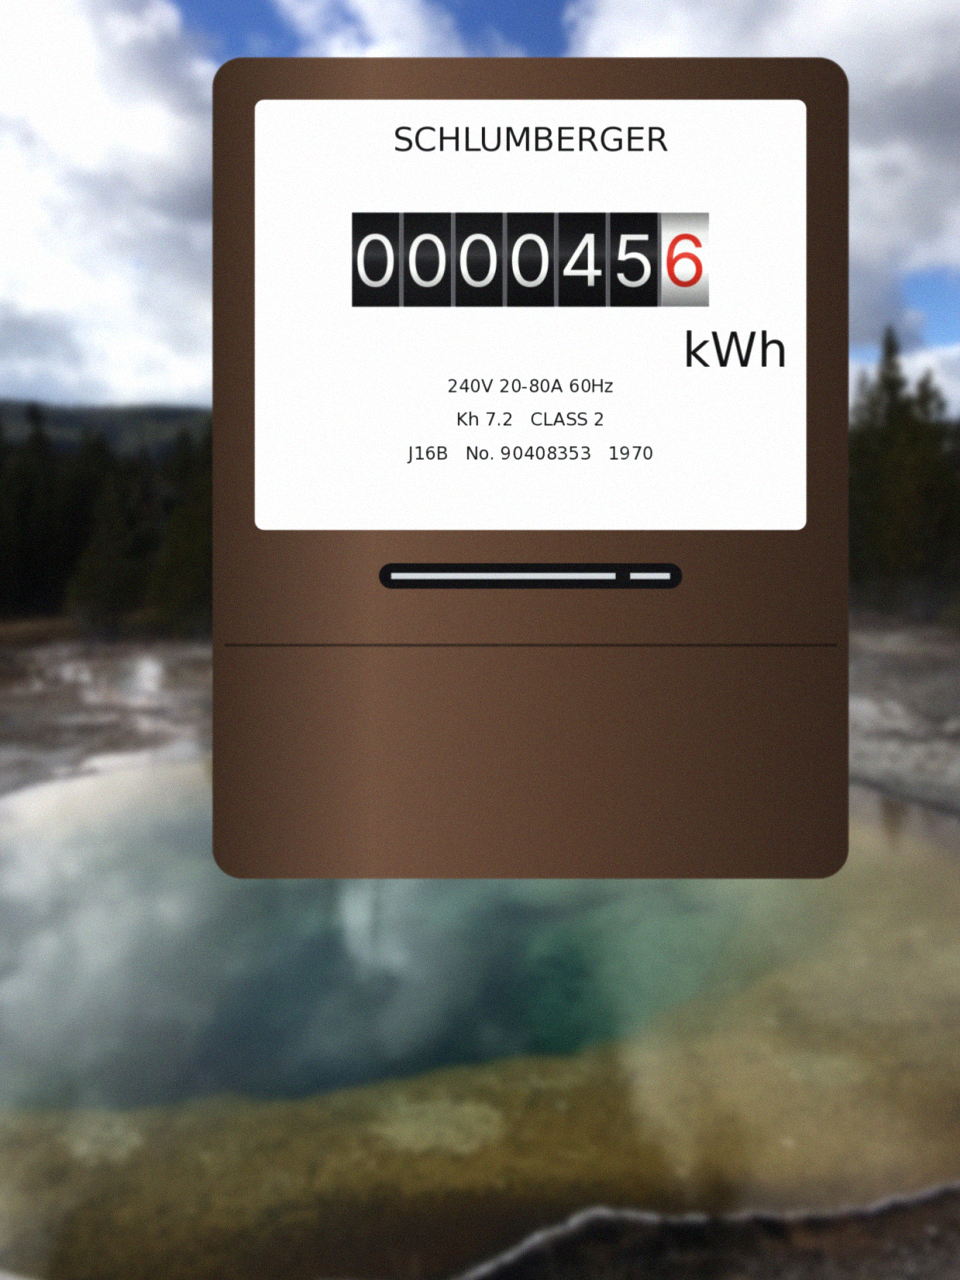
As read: {"value": 45.6, "unit": "kWh"}
